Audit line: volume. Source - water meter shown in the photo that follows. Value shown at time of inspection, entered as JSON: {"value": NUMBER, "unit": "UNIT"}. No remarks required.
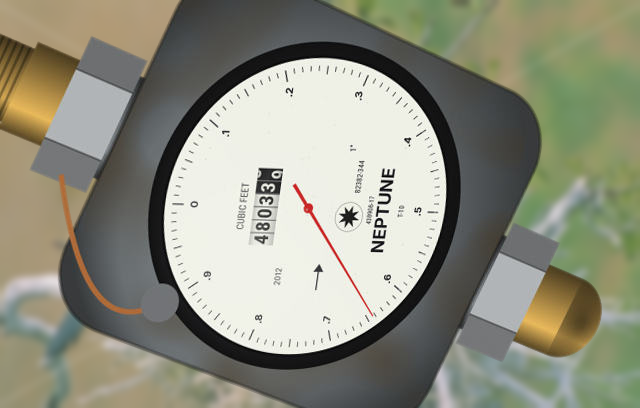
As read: {"value": 480338.64, "unit": "ft³"}
